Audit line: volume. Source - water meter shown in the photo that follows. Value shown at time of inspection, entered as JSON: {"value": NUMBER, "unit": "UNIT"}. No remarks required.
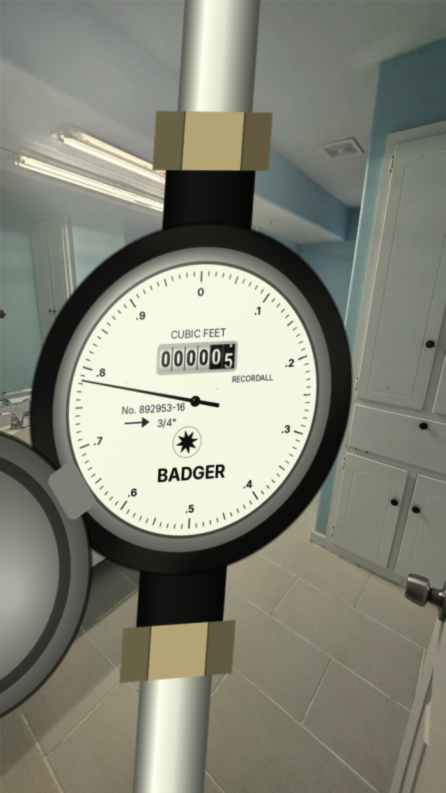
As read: {"value": 4.78, "unit": "ft³"}
